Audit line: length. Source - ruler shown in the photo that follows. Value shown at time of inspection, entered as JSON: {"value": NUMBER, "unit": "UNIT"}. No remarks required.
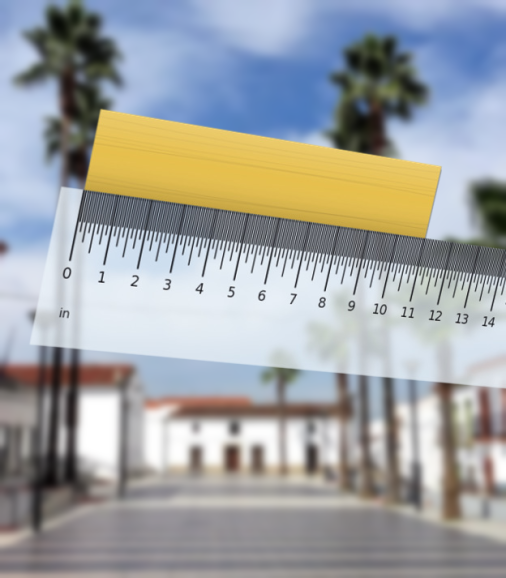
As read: {"value": 11, "unit": "in"}
